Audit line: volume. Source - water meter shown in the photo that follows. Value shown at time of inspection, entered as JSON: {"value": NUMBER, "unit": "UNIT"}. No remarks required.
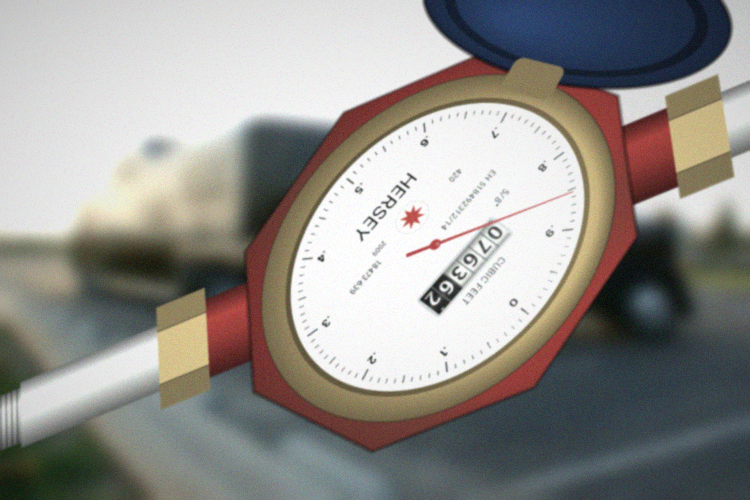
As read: {"value": 76361.85, "unit": "ft³"}
